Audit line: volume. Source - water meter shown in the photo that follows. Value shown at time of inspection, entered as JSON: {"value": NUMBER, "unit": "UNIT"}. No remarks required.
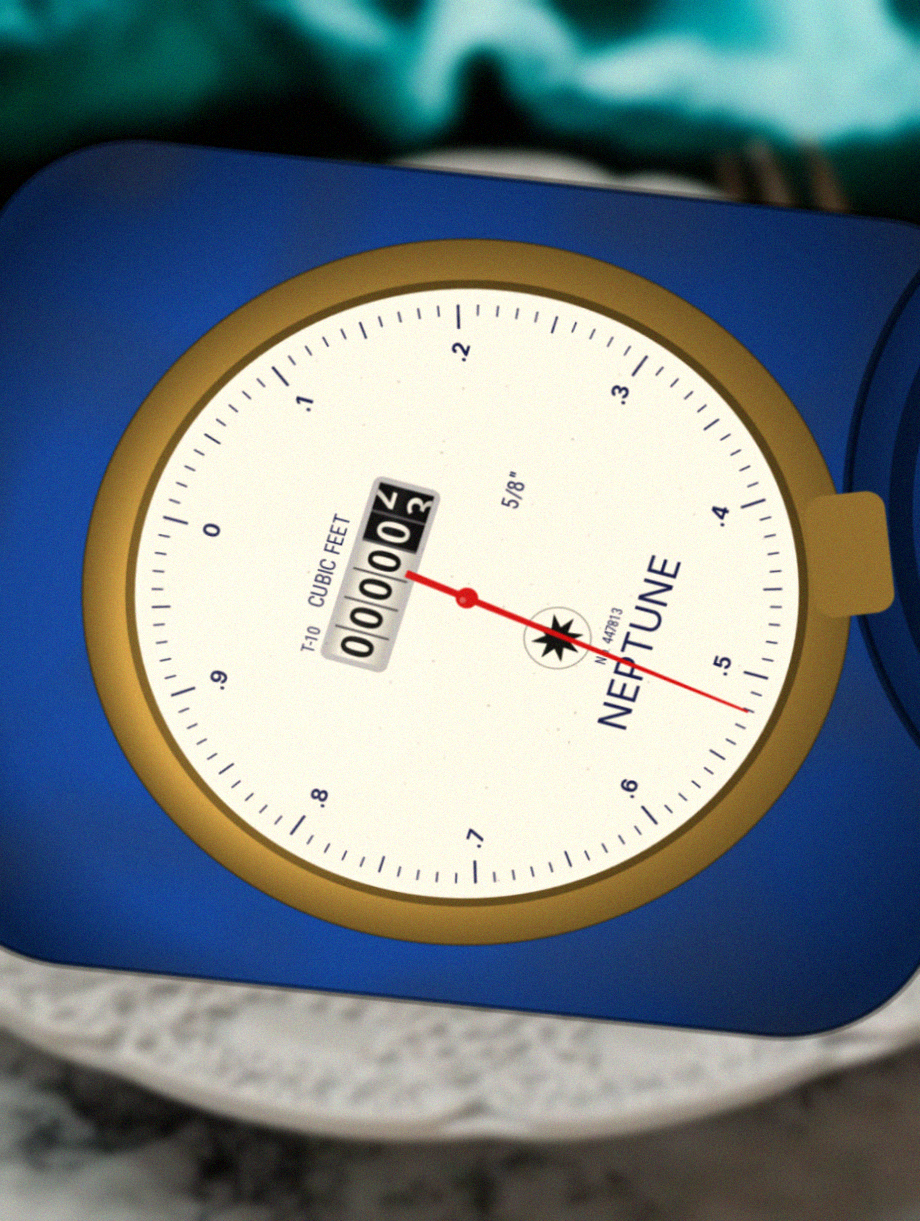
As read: {"value": 2.52, "unit": "ft³"}
